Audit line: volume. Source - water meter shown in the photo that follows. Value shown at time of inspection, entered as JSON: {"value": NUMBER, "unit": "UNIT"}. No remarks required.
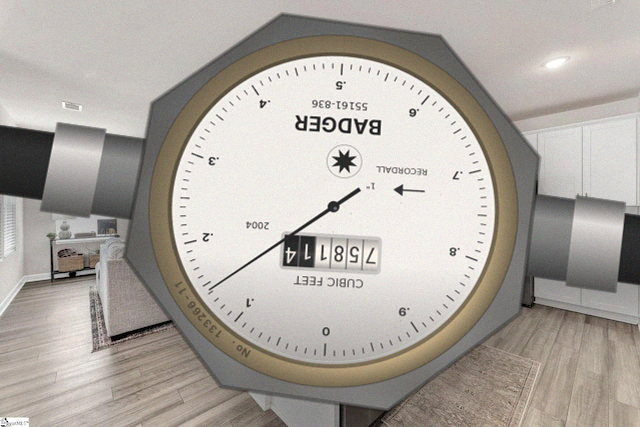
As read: {"value": 758114.14, "unit": "ft³"}
